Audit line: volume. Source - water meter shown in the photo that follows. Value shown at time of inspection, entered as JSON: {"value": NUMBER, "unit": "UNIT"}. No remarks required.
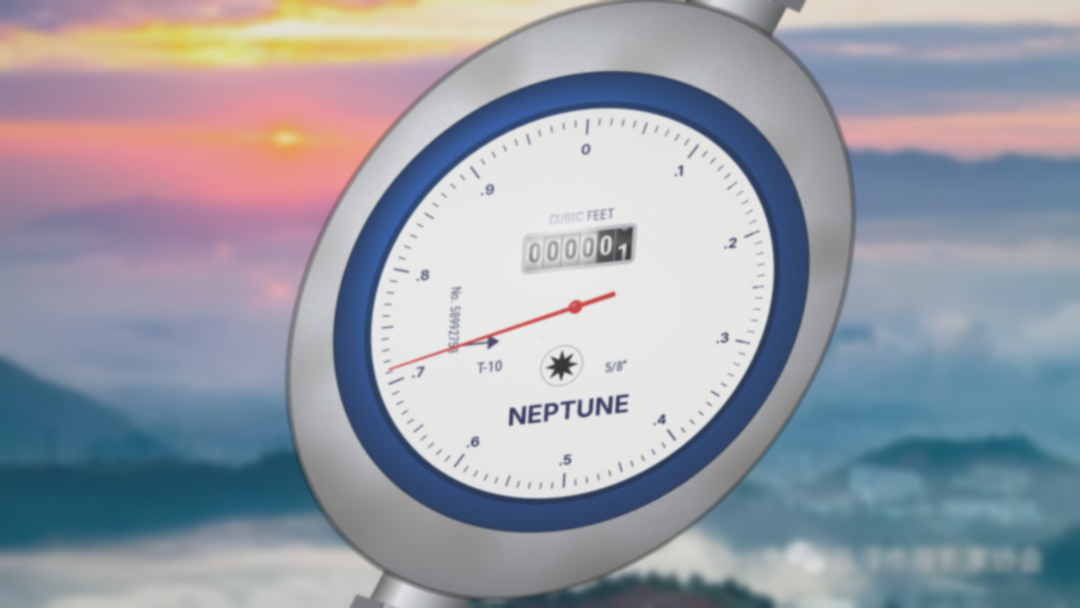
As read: {"value": 0.71, "unit": "ft³"}
